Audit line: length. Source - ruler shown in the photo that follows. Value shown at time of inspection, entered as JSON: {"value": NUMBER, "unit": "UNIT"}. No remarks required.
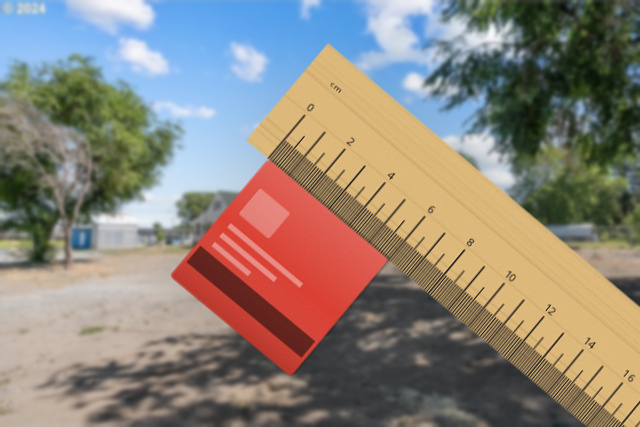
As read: {"value": 6, "unit": "cm"}
